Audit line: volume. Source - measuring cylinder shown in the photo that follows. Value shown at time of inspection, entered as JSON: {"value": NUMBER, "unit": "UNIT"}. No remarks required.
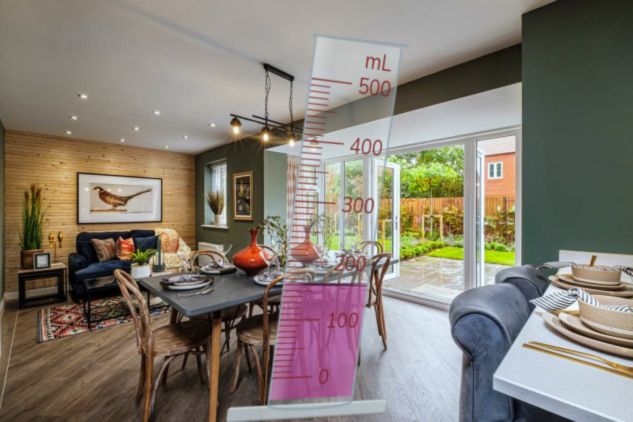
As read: {"value": 160, "unit": "mL"}
